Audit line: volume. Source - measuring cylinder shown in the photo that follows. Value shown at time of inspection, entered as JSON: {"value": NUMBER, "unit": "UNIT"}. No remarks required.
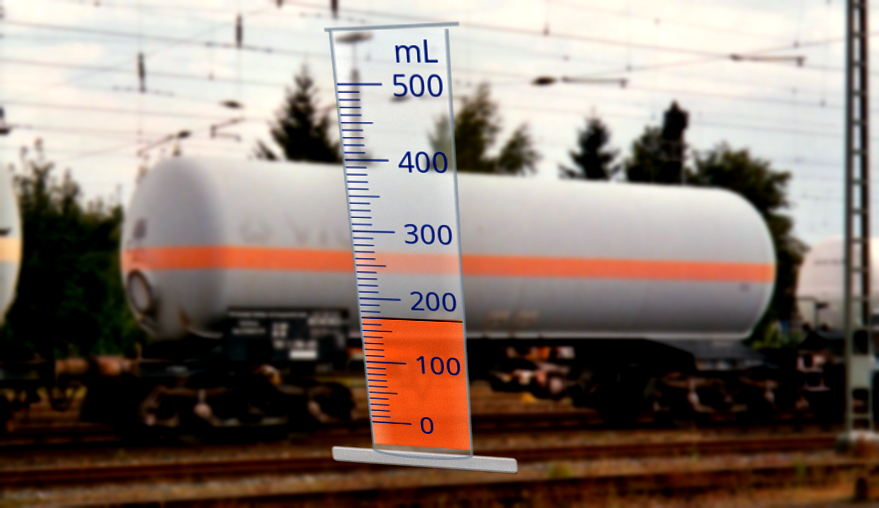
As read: {"value": 170, "unit": "mL"}
